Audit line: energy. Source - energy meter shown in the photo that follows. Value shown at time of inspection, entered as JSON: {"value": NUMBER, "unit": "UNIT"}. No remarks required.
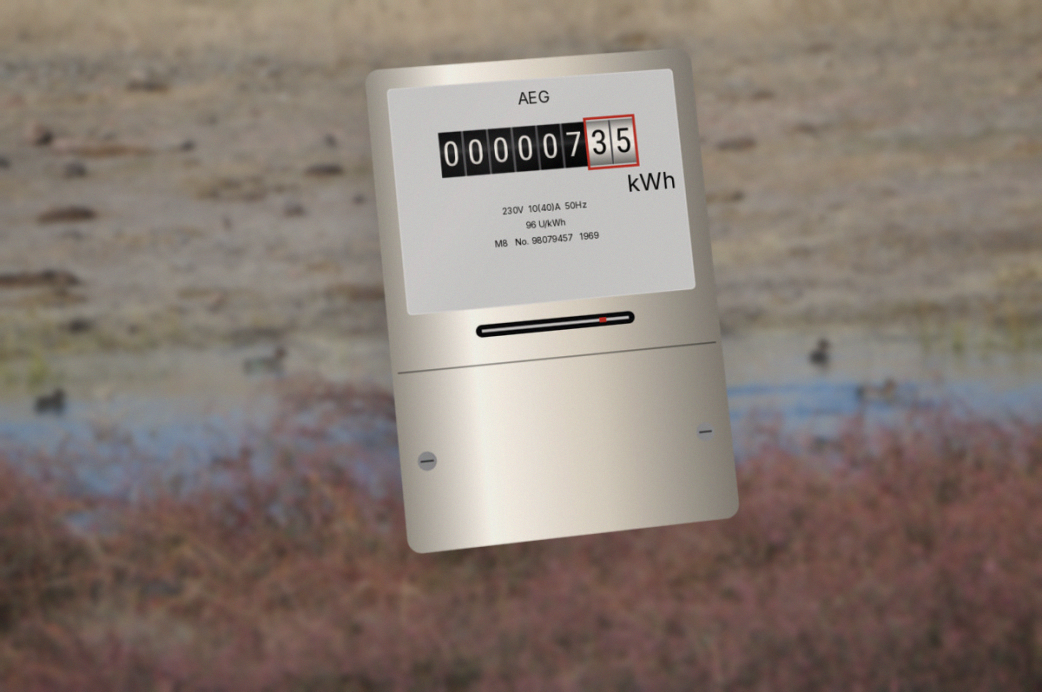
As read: {"value": 7.35, "unit": "kWh"}
